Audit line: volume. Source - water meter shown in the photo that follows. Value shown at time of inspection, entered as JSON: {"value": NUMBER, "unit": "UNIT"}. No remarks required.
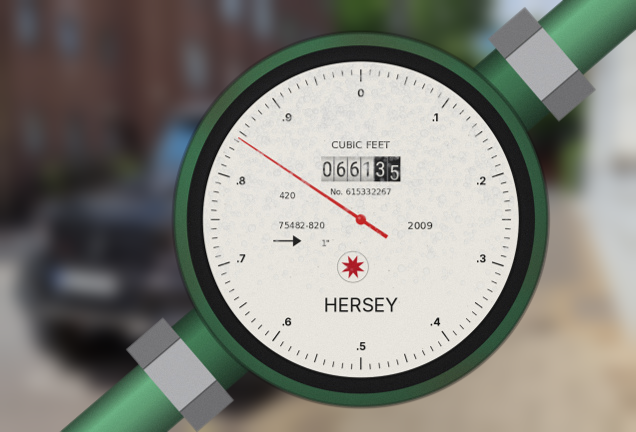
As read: {"value": 66134.84, "unit": "ft³"}
